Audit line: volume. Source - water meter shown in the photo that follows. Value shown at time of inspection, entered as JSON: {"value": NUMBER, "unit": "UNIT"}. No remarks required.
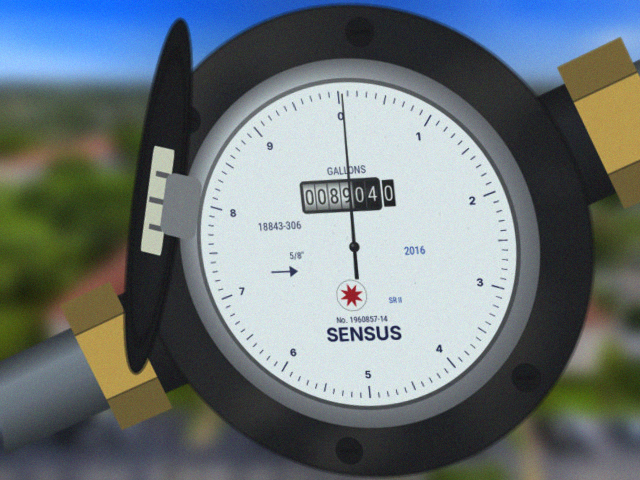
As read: {"value": 89040.0, "unit": "gal"}
